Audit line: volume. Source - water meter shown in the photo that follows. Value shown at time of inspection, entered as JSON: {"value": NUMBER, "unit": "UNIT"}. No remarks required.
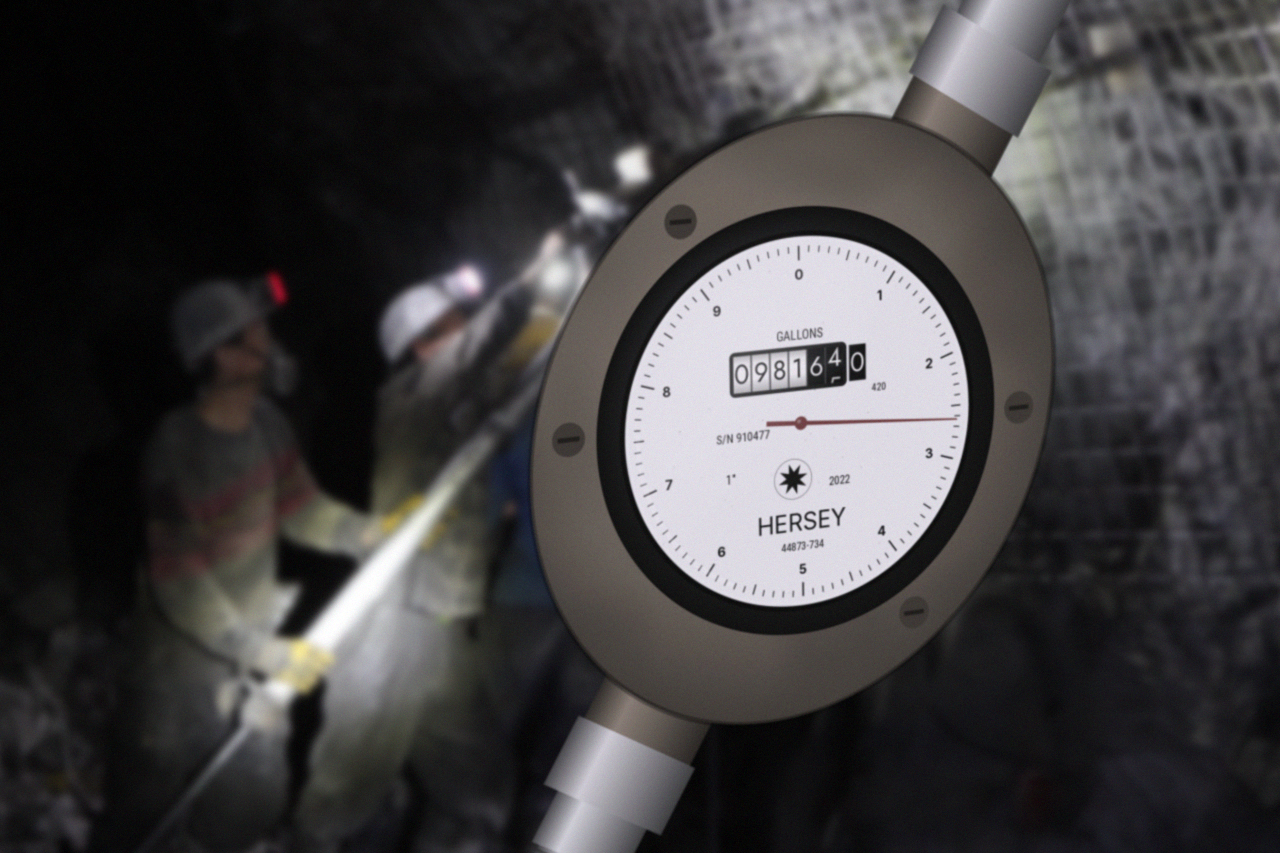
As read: {"value": 981642.6, "unit": "gal"}
